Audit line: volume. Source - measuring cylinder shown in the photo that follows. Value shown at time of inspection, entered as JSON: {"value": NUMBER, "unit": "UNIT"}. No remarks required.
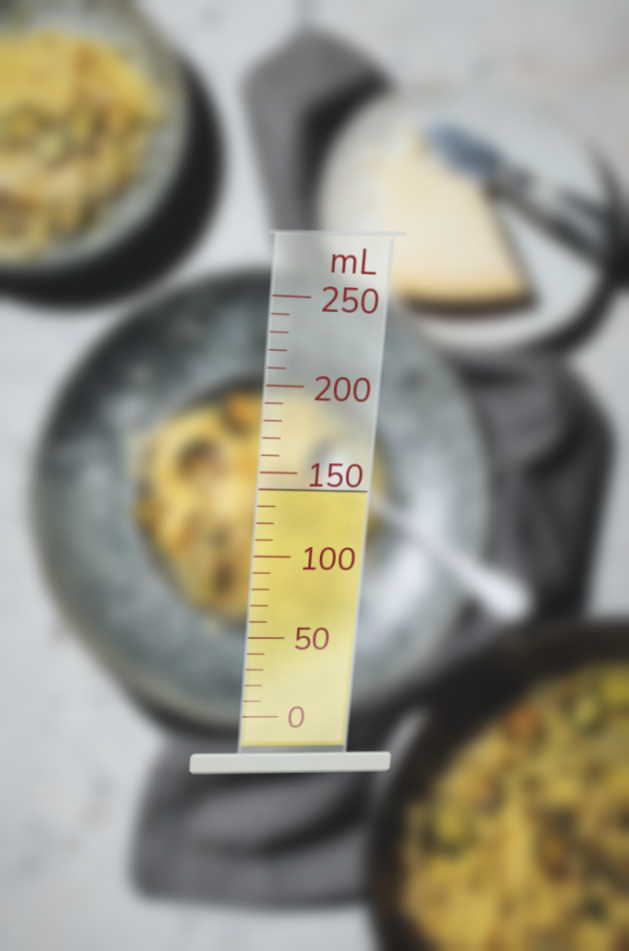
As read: {"value": 140, "unit": "mL"}
